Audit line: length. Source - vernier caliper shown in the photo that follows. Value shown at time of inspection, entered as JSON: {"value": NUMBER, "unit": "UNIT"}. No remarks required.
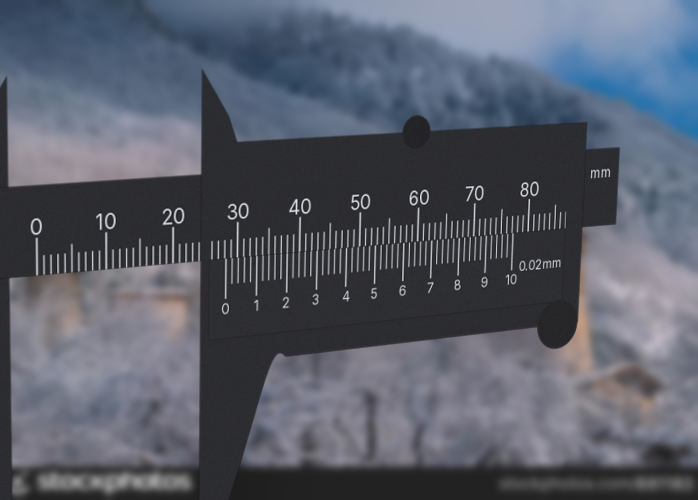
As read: {"value": 28.2, "unit": "mm"}
